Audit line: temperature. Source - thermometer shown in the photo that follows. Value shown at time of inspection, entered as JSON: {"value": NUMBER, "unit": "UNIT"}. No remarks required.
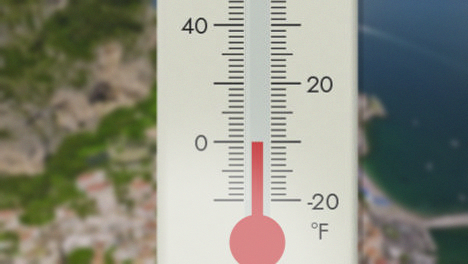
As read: {"value": 0, "unit": "°F"}
